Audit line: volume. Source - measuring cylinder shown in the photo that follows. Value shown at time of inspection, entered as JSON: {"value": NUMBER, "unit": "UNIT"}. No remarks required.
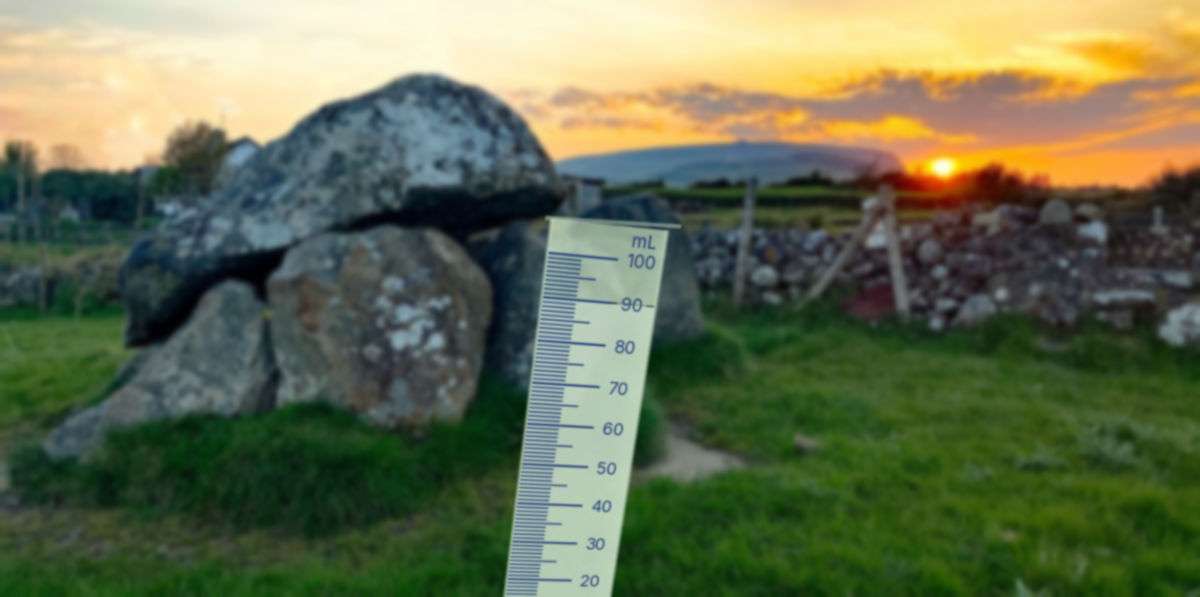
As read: {"value": 90, "unit": "mL"}
